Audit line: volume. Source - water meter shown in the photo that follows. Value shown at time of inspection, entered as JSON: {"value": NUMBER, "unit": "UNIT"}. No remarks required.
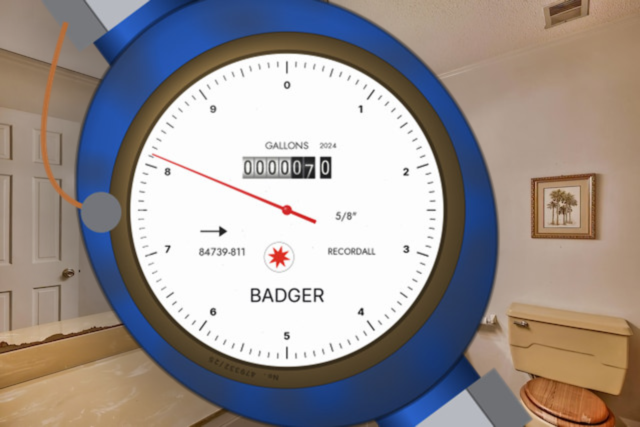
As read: {"value": 68.1, "unit": "gal"}
